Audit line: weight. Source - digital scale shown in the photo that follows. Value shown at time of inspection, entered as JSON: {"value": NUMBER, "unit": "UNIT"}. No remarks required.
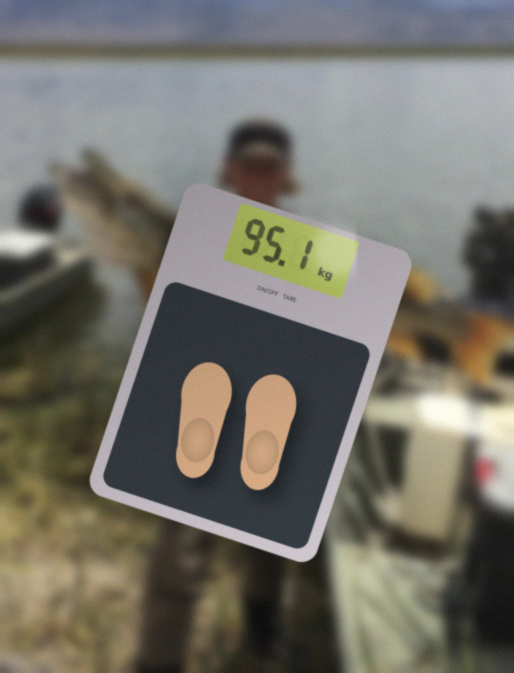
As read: {"value": 95.1, "unit": "kg"}
